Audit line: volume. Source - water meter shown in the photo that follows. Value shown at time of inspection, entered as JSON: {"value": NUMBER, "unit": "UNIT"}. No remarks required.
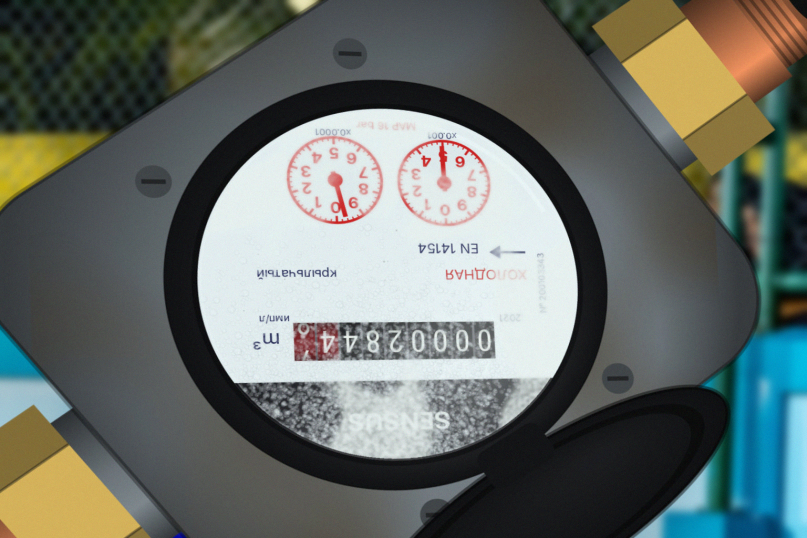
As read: {"value": 284.4749, "unit": "m³"}
